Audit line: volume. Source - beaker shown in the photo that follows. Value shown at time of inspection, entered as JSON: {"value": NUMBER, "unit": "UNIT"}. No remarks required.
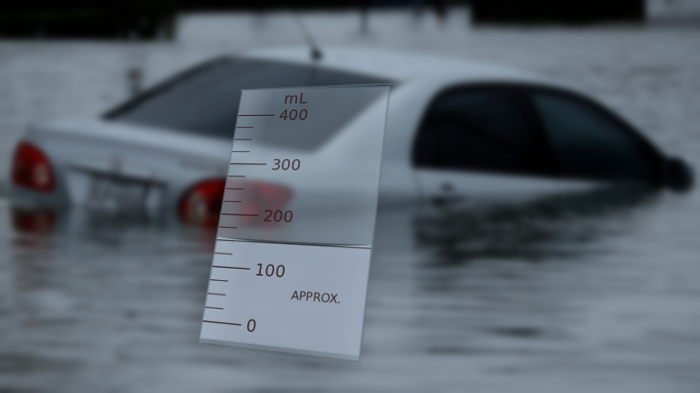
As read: {"value": 150, "unit": "mL"}
